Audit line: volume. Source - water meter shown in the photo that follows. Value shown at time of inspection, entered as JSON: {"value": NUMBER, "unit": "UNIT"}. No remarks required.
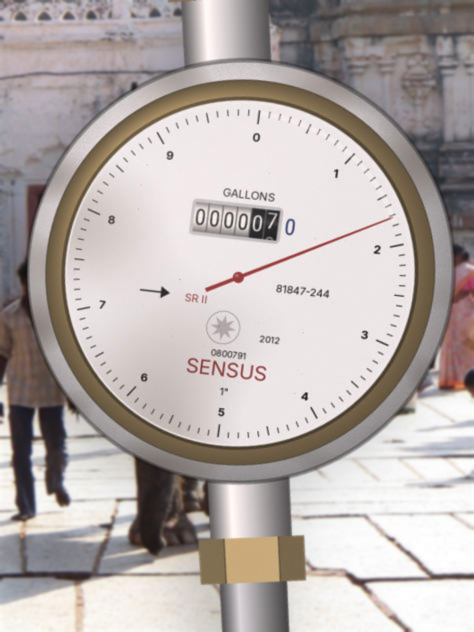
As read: {"value": 71.7, "unit": "gal"}
